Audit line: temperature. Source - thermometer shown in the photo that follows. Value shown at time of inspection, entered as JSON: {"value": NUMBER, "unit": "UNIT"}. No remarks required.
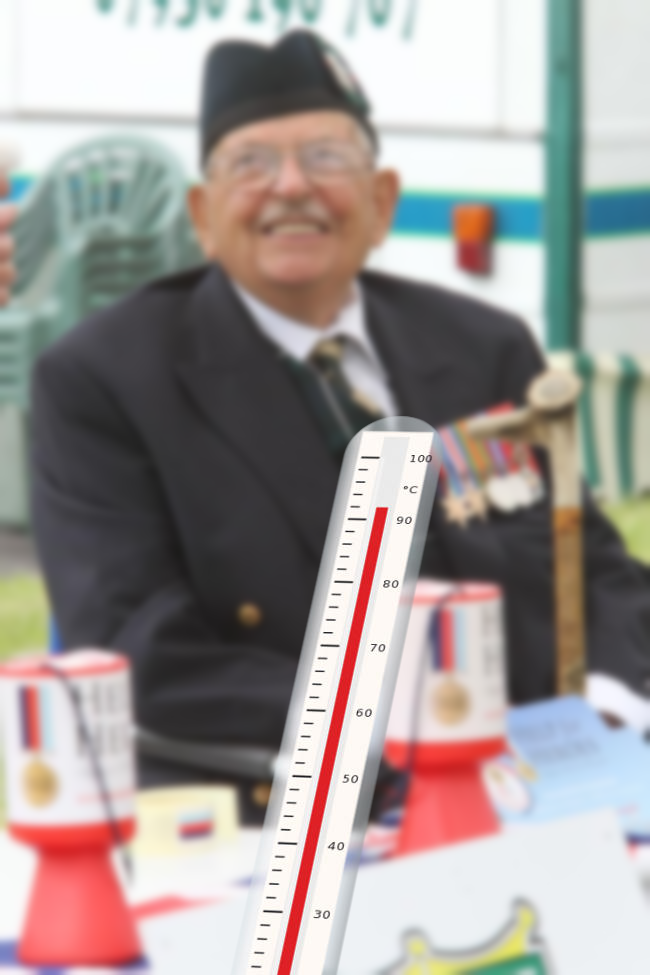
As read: {"value": 92, "unit": "°C"}
